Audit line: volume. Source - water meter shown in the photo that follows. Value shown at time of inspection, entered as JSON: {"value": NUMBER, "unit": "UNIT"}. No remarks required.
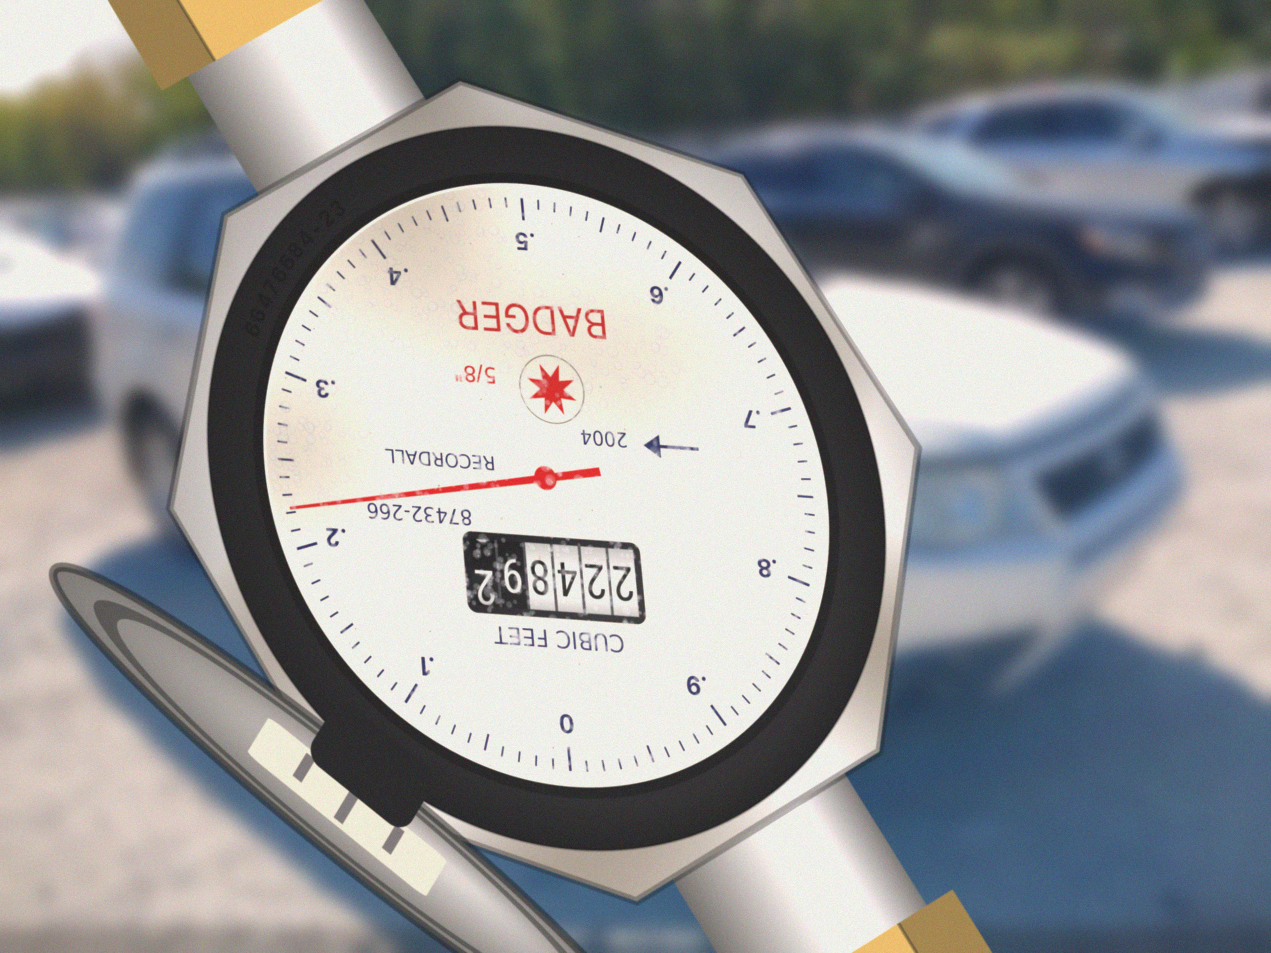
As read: {"value": 224892.22, "unit": "ft³"}
